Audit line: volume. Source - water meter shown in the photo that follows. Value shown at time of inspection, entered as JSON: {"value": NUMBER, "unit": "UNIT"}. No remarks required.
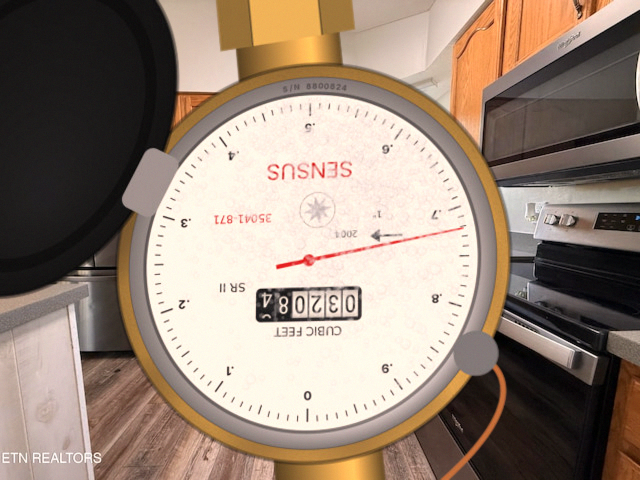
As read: {"value": 32083.72, "unit": "ft³"}
